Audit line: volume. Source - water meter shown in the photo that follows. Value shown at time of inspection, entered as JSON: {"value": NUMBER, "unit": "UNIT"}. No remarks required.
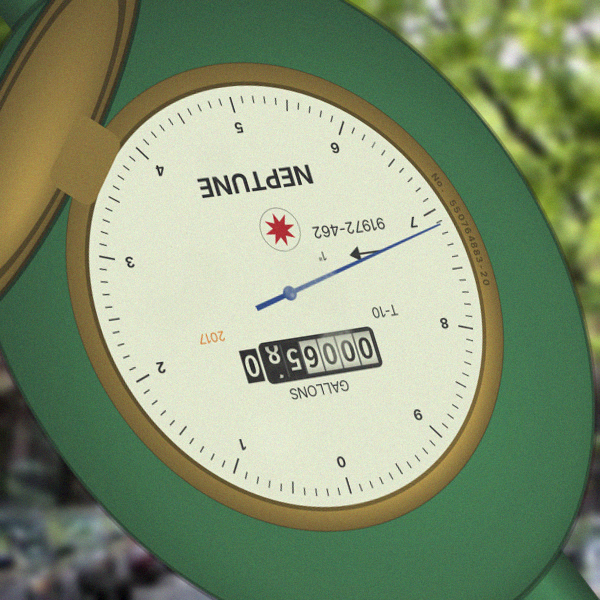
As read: {"value": 6577.1, "unit": "gal"}
